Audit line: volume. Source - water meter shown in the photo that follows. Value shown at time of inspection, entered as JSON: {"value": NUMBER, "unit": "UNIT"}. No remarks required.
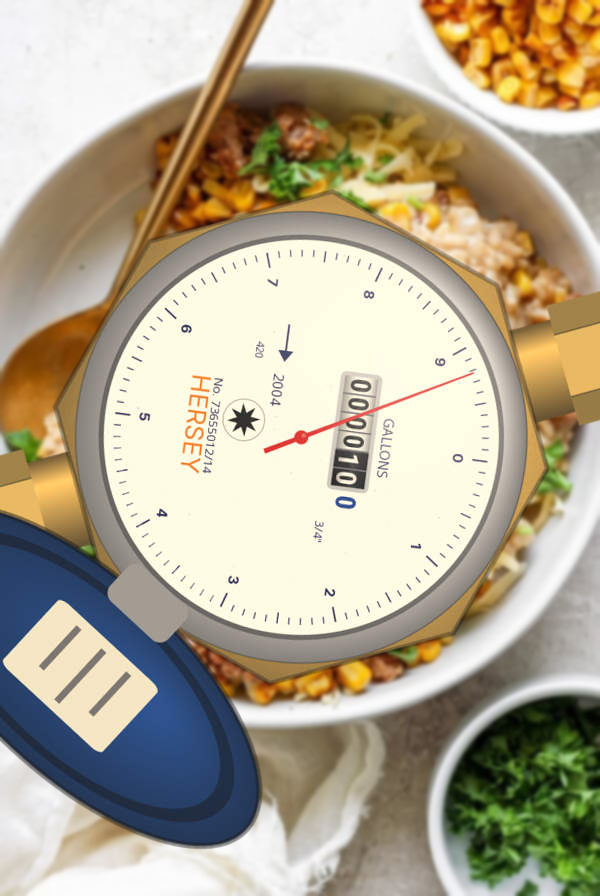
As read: {"value": 99.2, "unit": "gal"}
